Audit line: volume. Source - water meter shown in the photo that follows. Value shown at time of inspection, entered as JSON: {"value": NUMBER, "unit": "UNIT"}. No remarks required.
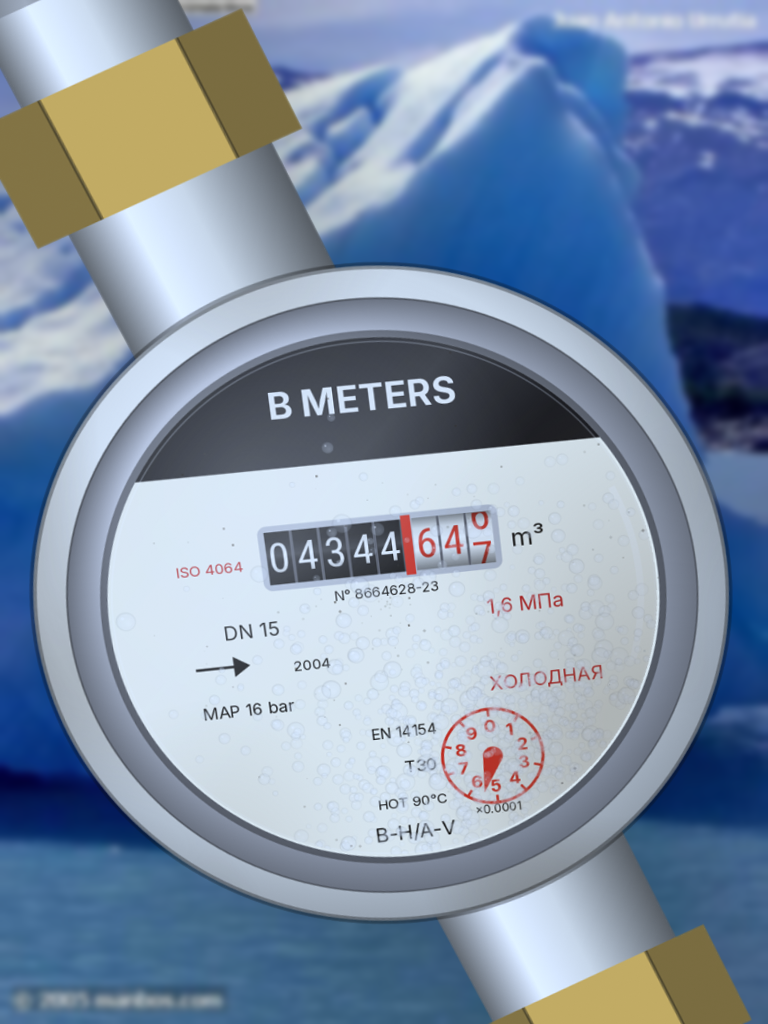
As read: {"value": 4344.6465, "unit": "m³"}
